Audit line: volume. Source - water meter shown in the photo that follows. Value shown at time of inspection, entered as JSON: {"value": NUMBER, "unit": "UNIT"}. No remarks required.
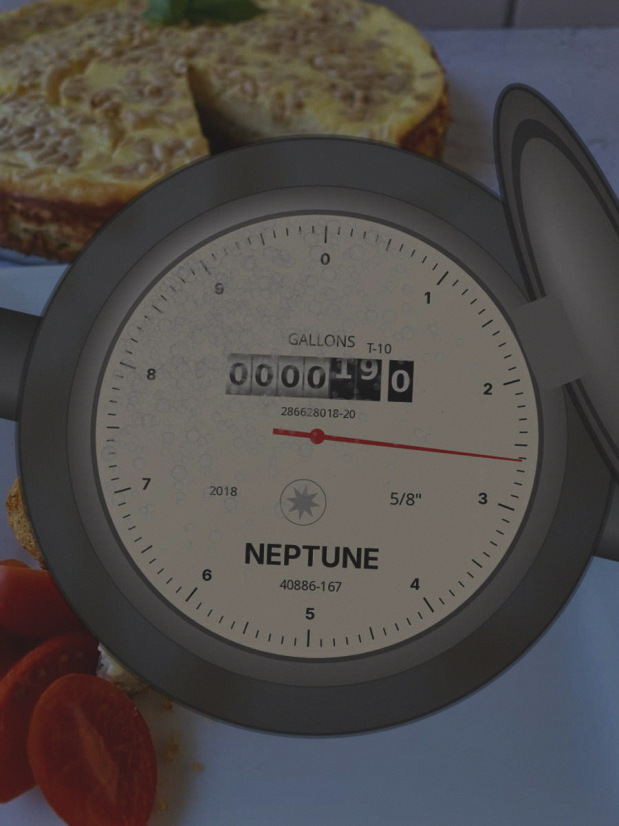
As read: {"value": 192.6, "unit": "gal"}
